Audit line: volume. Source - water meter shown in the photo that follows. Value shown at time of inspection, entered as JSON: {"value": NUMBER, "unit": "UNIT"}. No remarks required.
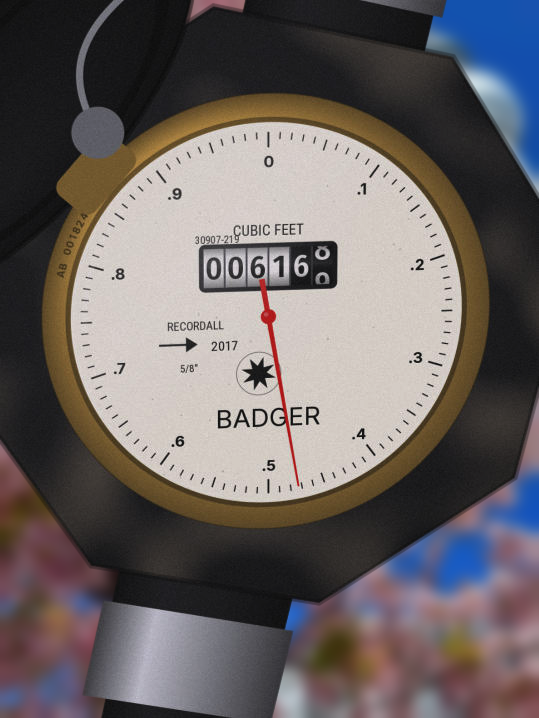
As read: {"value": 6168.47, "unit": "ft³"}
